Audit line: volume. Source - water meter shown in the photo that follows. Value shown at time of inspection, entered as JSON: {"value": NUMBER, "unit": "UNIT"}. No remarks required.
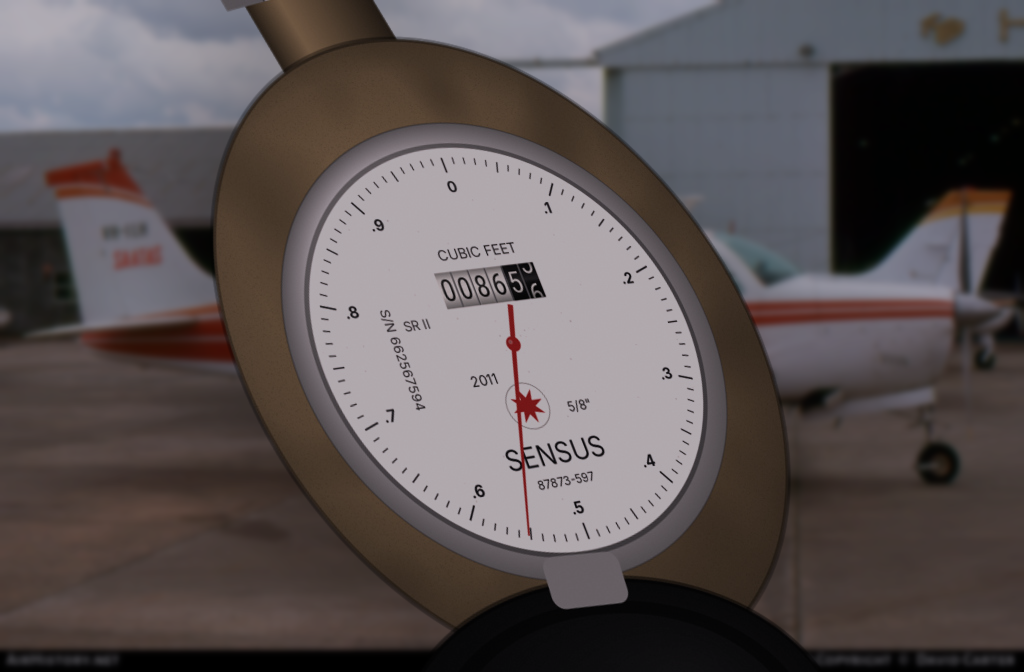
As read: {"value": 8655.55, "unit": "ft³"}
